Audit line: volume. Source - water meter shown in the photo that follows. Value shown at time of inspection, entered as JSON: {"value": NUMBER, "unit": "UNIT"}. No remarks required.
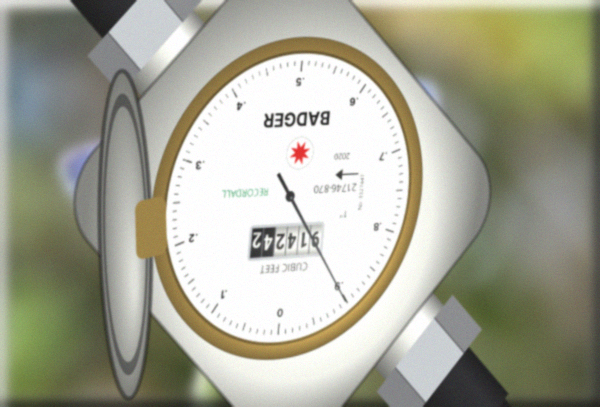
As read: {"value": 914241.90, "unit": "ft³"}
